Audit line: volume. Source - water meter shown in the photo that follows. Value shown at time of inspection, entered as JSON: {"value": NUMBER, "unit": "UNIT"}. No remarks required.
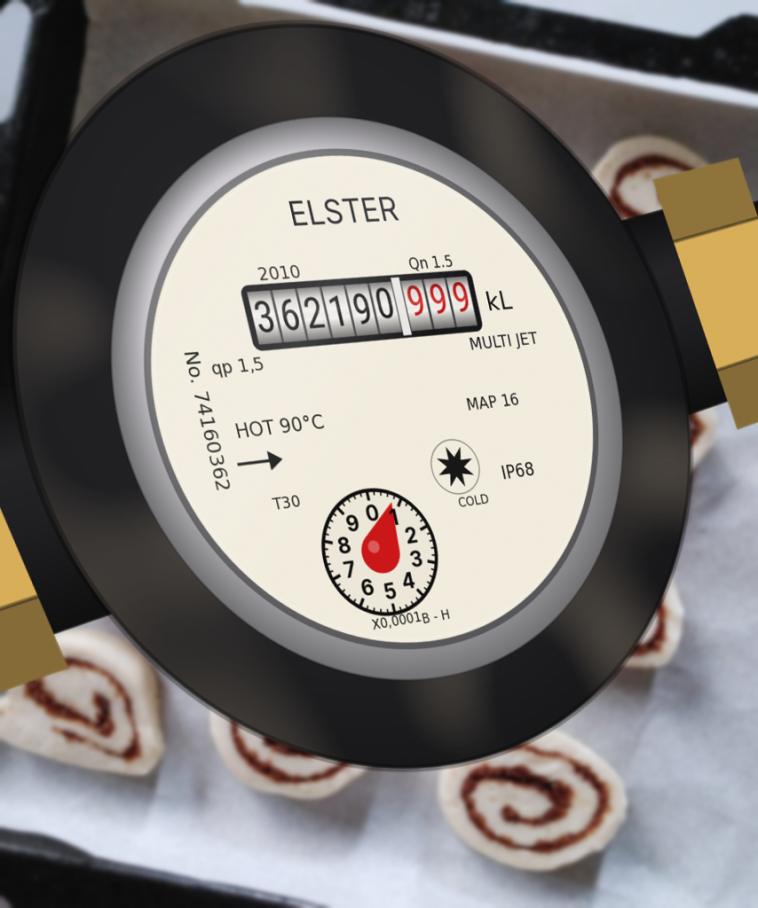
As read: {"value": 362190.9990, "unit": "kL"}
